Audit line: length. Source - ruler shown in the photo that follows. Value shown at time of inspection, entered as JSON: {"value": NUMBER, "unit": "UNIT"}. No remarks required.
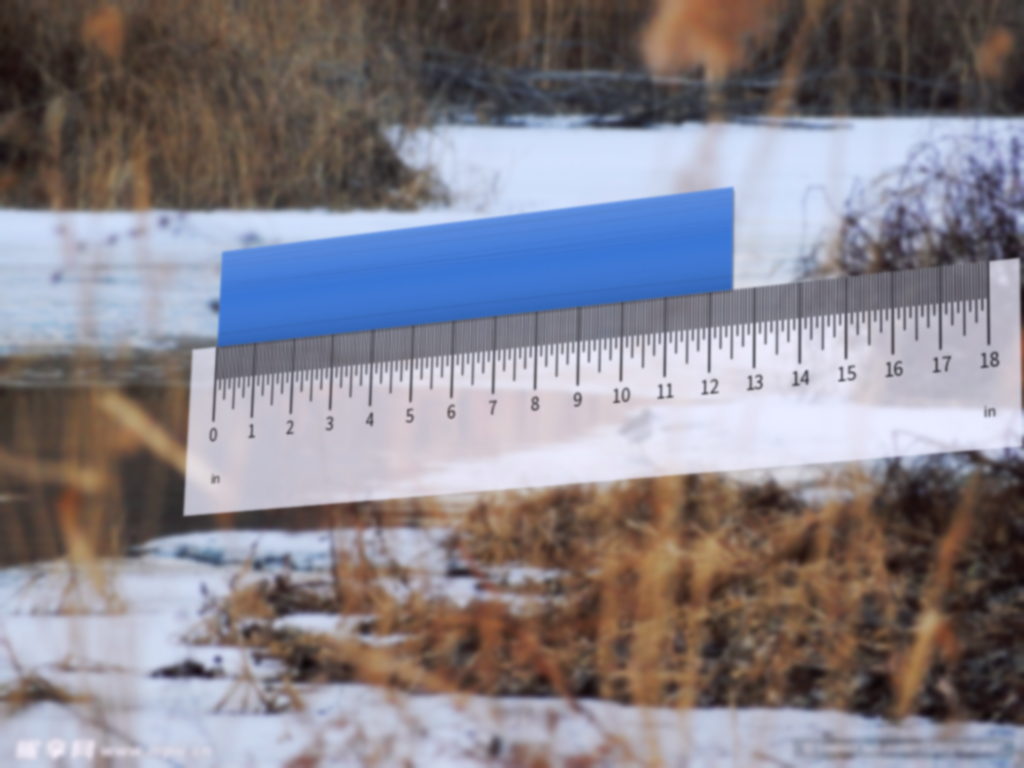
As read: {"value": 12.5, "unit": "in"}
